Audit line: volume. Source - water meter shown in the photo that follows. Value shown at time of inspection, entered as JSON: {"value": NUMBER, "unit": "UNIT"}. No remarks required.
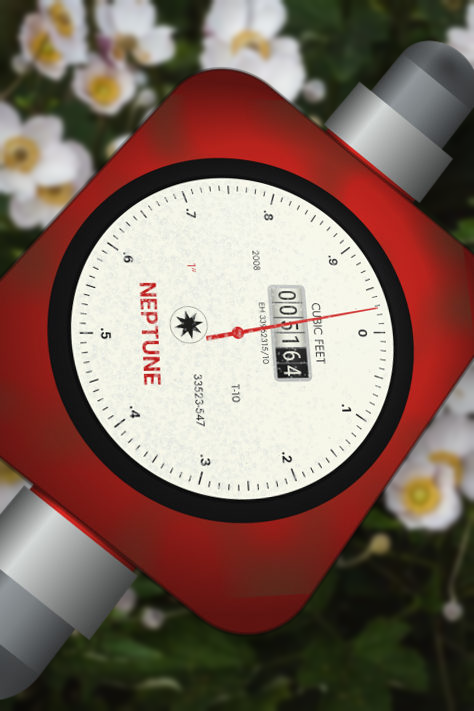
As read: {"value": 5163.97, "unit": "ft³"}
